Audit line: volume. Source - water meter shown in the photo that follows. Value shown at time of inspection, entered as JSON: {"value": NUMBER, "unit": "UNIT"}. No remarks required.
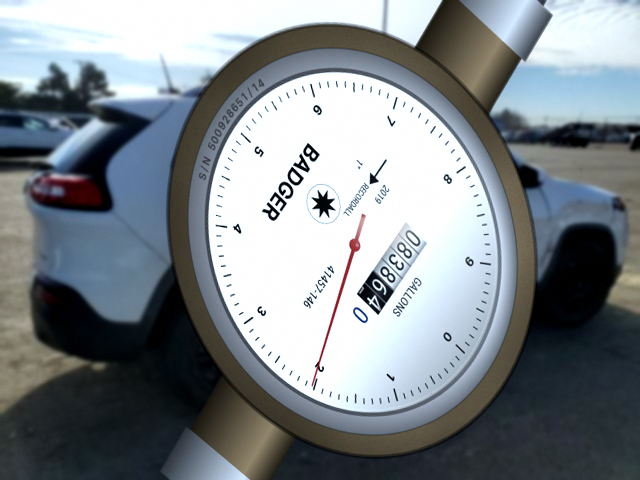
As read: {"value": 838642.0, "unit": "gal"}
